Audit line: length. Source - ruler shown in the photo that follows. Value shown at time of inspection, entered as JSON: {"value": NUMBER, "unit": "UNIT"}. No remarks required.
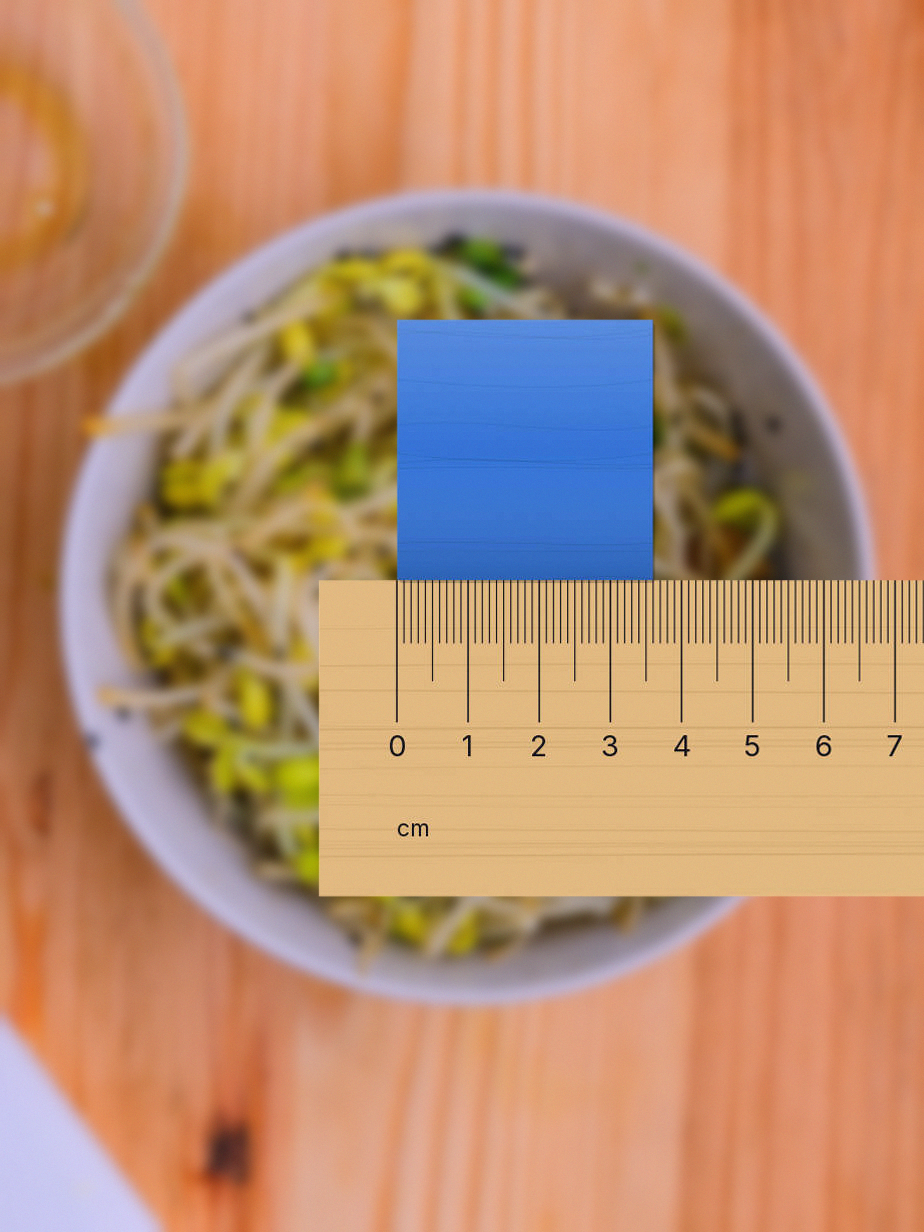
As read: {"value": 3.6, "unit": "cm"}
